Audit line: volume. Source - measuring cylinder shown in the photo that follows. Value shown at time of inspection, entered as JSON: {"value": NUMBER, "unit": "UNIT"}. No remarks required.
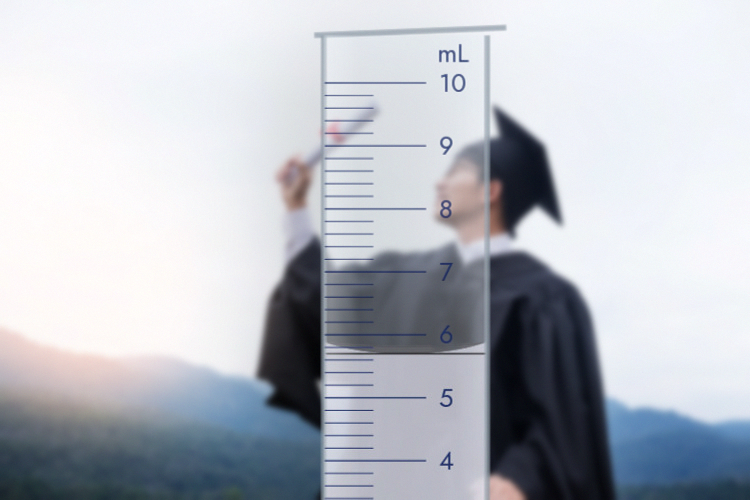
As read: {"value": 5.7, "unit": "mL"}
